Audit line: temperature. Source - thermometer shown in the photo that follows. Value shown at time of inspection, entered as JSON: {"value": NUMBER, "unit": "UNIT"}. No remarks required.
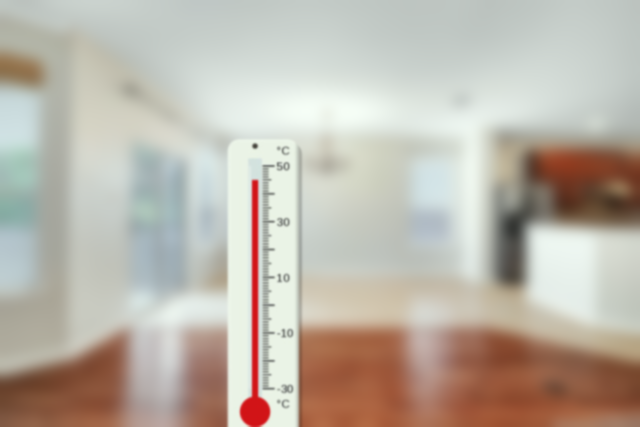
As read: {"value": 45, "unit": "°C"}
